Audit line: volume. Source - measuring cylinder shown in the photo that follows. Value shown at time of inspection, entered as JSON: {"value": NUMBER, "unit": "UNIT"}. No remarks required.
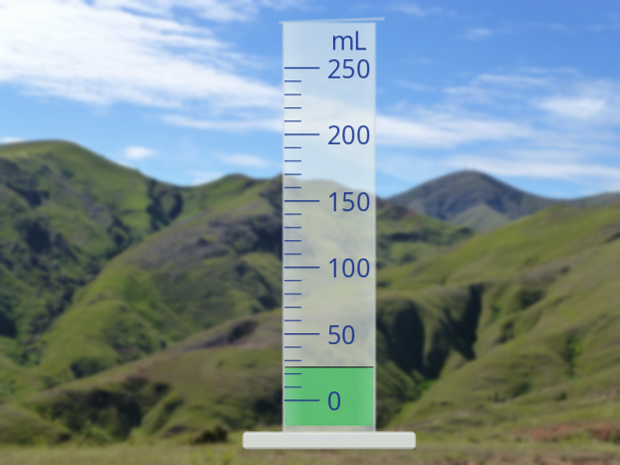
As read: {"value": 25, "unit": "mL"}
